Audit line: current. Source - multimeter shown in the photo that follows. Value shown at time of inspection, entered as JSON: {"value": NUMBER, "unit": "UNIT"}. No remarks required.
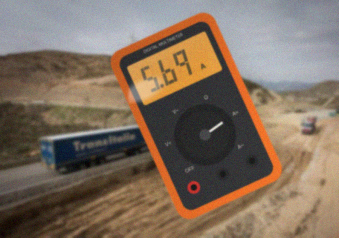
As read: {"value": 5.69, "unit": "A"}
